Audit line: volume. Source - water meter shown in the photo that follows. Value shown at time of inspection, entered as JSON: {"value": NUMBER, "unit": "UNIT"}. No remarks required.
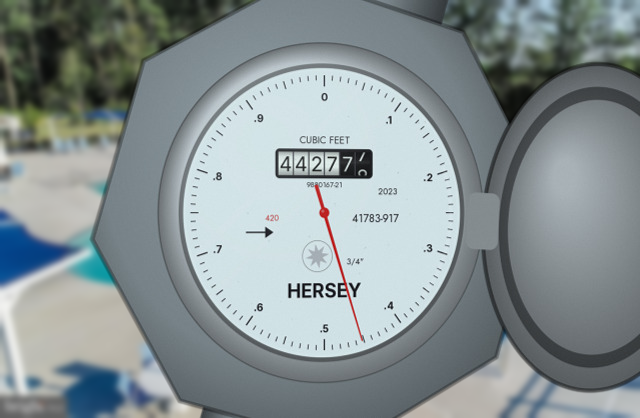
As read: {"value": 442777.45, "unit": "ft³"}
